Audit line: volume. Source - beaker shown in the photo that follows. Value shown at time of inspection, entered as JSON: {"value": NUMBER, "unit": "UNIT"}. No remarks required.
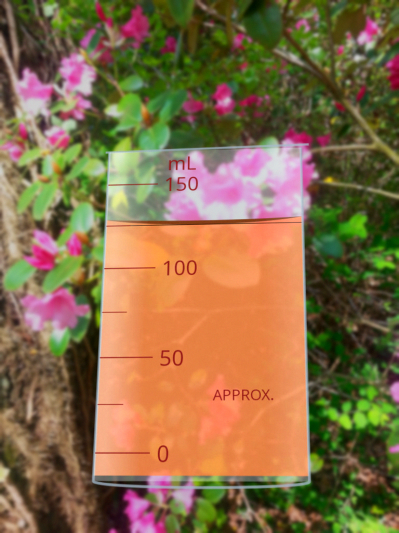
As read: {"value": 125, "unit": "mL"}
